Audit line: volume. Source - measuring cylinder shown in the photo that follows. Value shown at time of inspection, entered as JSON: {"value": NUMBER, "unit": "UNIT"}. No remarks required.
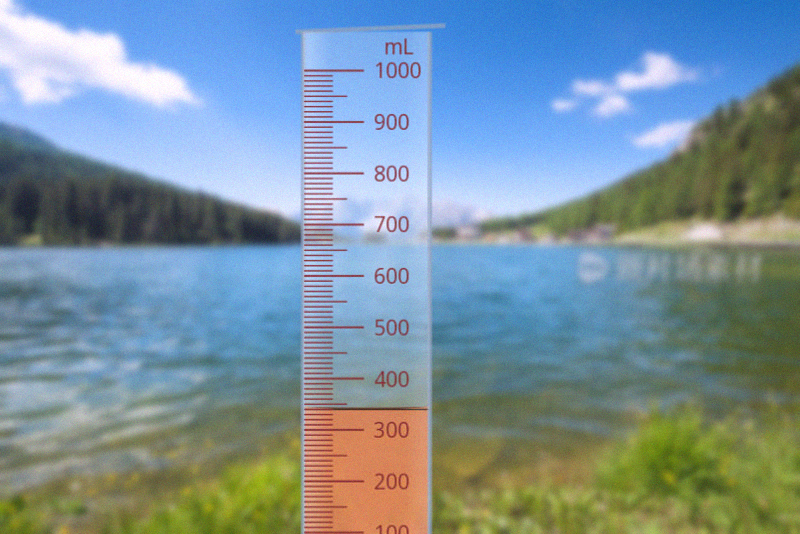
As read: {"value": 340, "unit": "mL"}
